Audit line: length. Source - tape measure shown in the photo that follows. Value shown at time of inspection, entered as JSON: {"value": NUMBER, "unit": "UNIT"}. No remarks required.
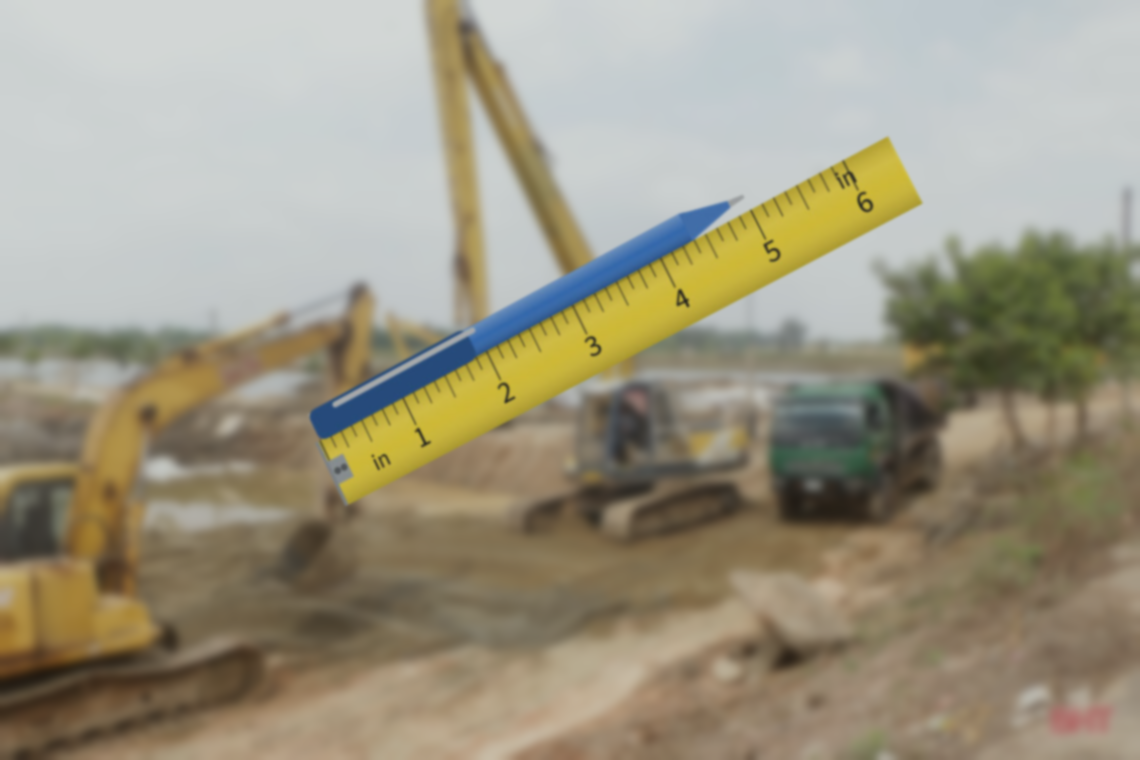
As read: {"value": 5, "unit": "in"}
